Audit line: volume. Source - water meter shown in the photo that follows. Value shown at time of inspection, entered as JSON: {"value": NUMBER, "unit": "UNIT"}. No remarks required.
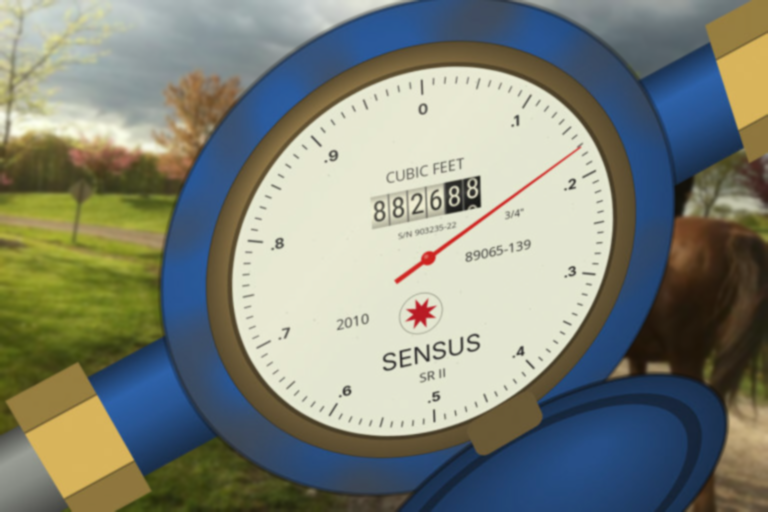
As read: {"value": 882688.17, "unit": "ft³"}
